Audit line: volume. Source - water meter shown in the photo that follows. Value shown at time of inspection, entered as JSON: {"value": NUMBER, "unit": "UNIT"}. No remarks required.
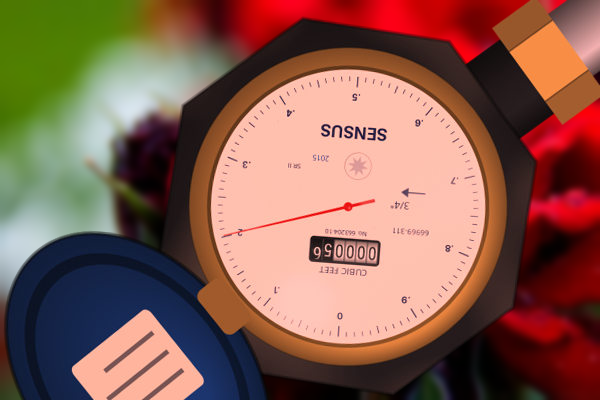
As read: {"value": 56.20, "unit": "ft³"}
